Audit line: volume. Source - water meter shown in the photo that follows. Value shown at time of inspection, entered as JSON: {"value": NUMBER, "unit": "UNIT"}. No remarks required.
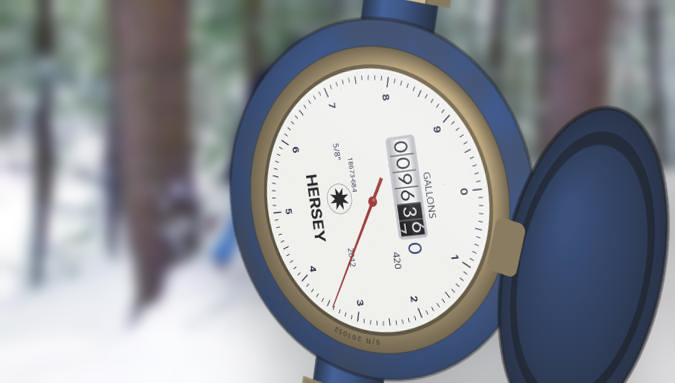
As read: {"value": 96363.4, "unit": "gal"}
